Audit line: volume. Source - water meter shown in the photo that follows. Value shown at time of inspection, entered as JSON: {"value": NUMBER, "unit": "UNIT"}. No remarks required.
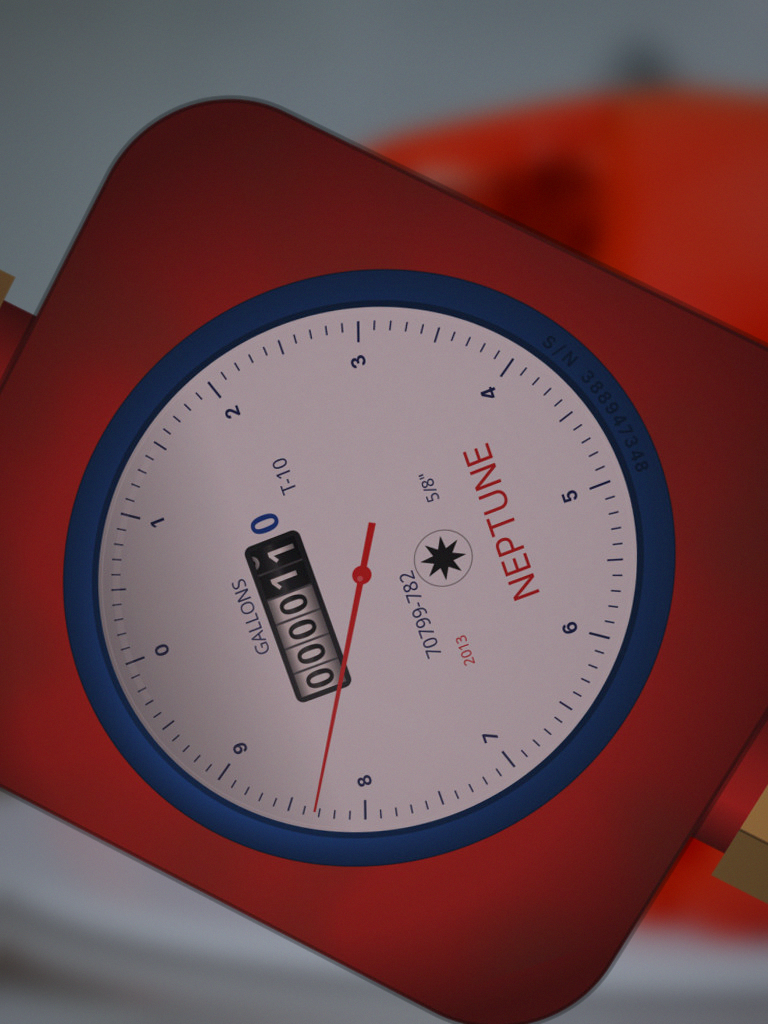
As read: {"value": 108.3, "unit": "gal"}
